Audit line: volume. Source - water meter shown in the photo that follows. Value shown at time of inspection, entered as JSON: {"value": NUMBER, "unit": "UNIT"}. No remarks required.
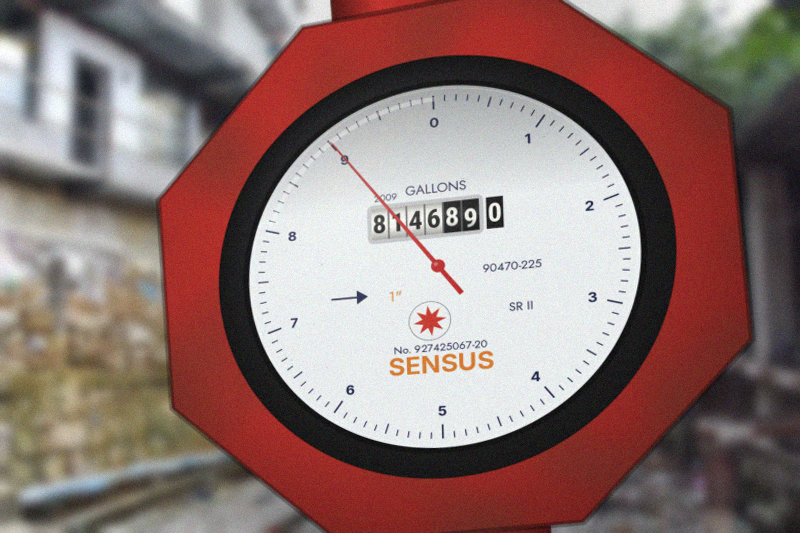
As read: {"value": 8146889.0, "unit": "gal"}
